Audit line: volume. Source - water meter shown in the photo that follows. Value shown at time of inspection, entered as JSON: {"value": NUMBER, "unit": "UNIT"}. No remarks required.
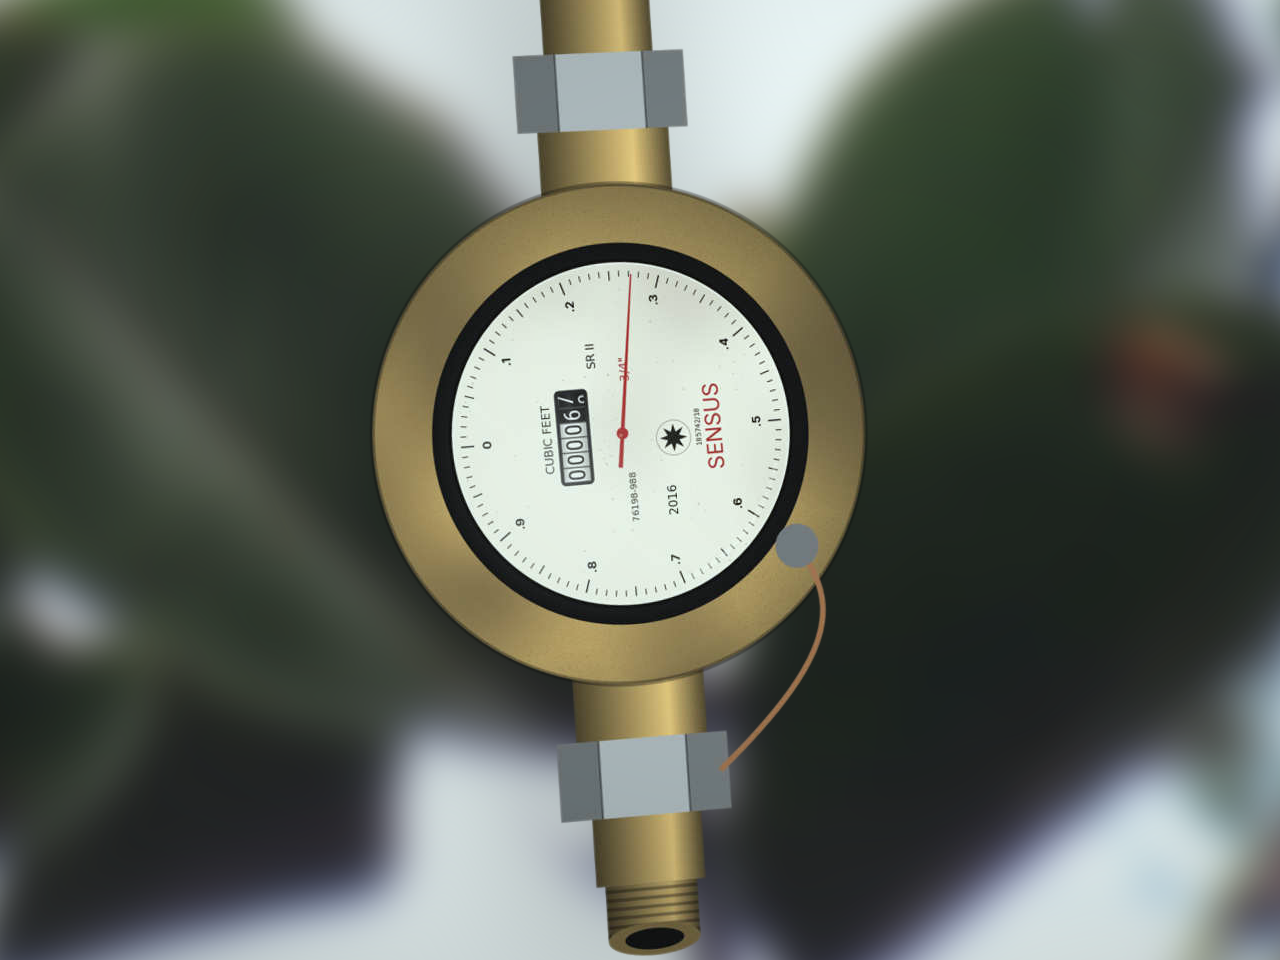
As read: {"value": 67.27, "unit": "ft³"}
